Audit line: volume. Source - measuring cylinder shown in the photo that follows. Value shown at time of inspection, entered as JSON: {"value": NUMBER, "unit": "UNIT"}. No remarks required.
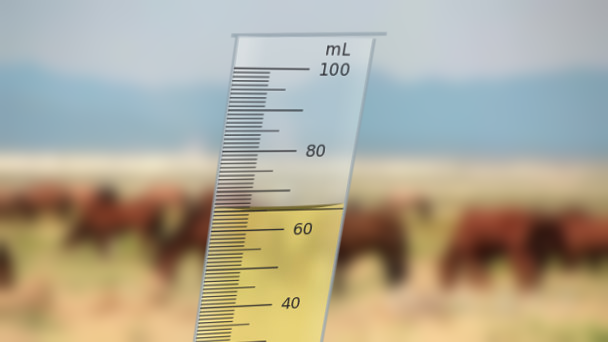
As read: {"value": 65, "unit": "mL"}
